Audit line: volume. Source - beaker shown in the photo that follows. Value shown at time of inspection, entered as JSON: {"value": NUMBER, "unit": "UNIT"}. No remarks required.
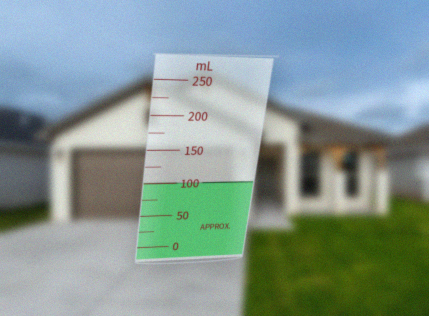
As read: {"value": 100, "unit": "mL"}
